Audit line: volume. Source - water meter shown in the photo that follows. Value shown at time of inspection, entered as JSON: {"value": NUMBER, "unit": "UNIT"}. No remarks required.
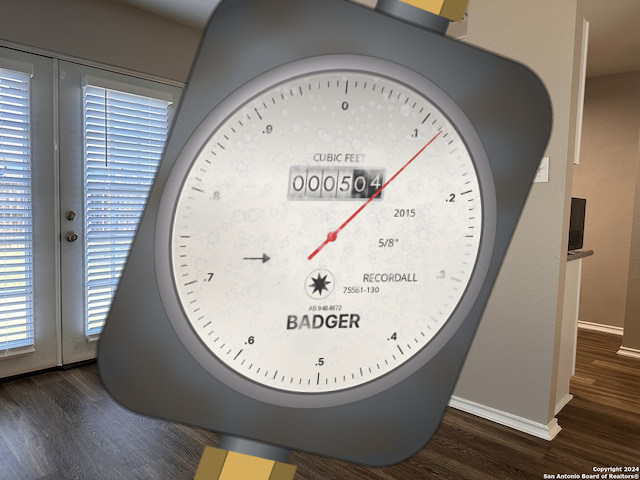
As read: {"value": 504.12, "unit": "ft³"}
